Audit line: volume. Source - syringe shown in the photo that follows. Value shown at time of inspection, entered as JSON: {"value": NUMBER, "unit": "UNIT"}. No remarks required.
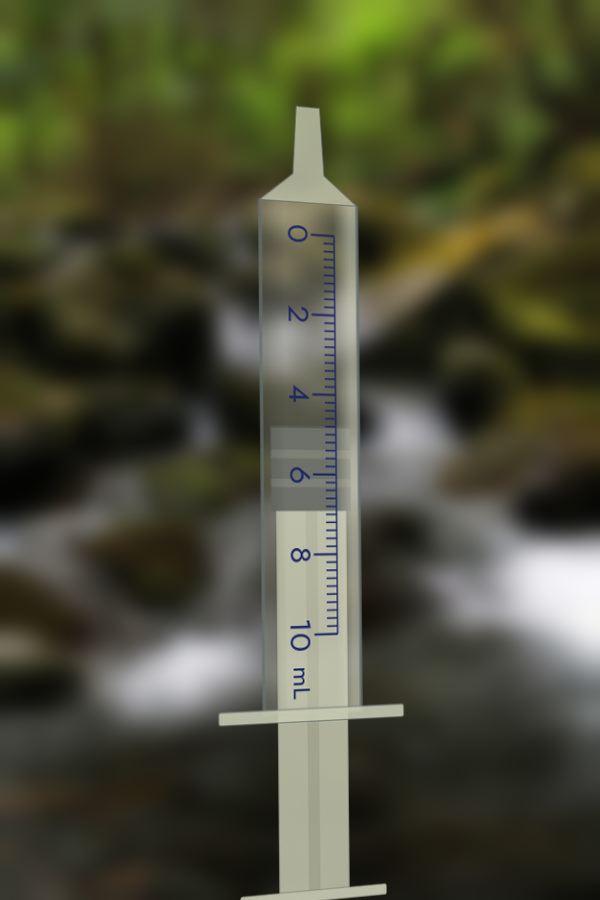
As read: {"value": 4.8, "unit": "mL"}
